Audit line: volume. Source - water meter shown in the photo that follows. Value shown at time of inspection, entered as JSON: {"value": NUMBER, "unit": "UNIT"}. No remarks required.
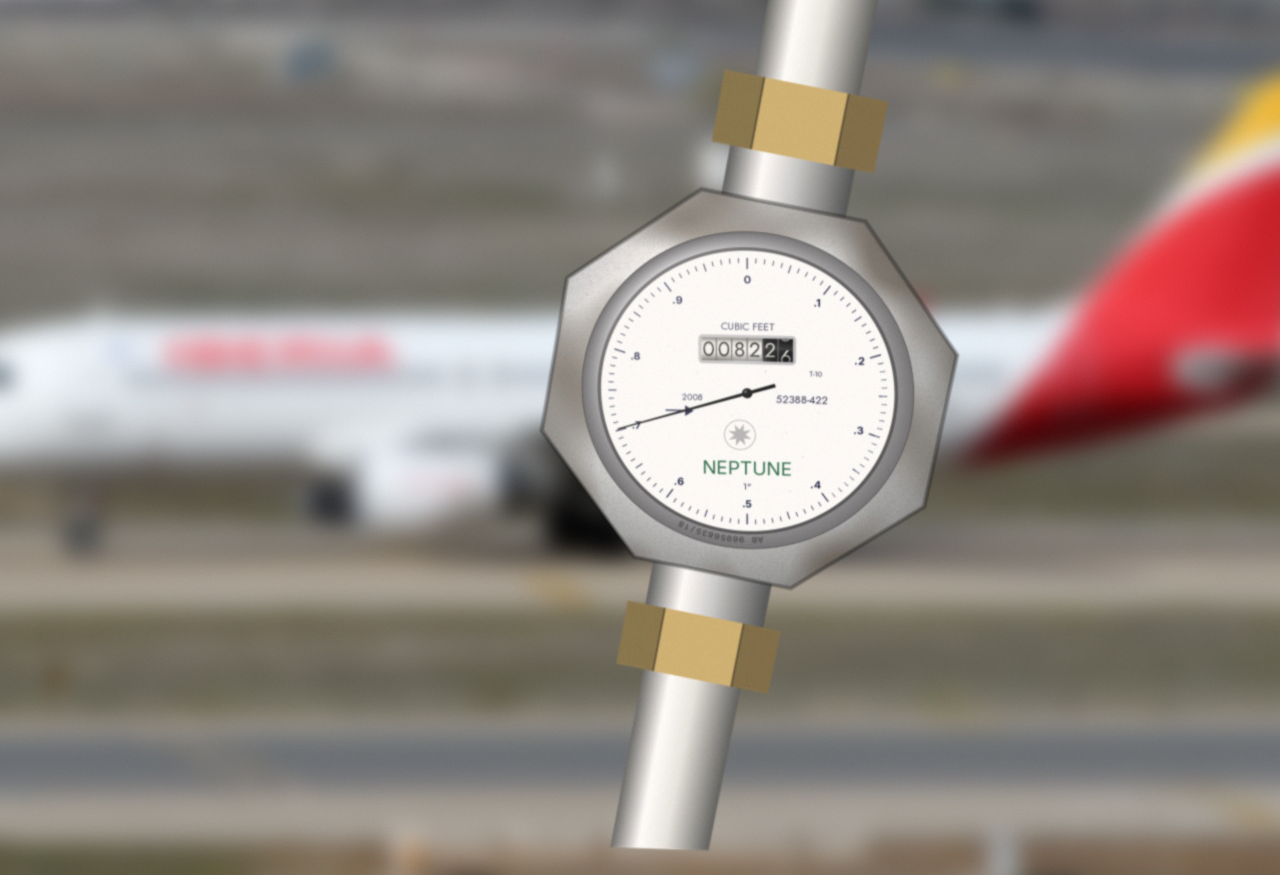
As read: {"value": 8225.70, "unit": "ft³"}
